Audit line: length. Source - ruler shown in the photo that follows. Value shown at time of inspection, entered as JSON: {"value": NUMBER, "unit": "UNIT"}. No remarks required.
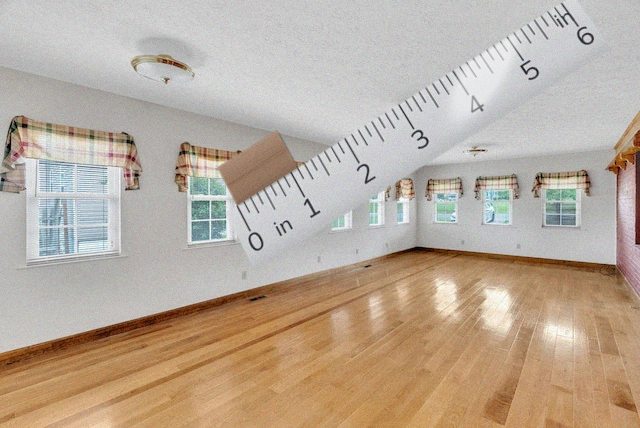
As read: {"value": 1.125, "unit": "in"}
